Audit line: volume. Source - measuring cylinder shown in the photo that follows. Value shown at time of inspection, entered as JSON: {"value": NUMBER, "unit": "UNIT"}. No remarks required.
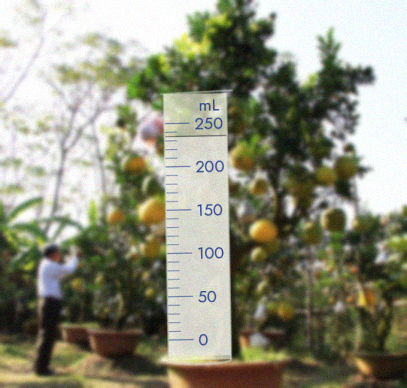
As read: {"value": 235, "unit": "mL"}
